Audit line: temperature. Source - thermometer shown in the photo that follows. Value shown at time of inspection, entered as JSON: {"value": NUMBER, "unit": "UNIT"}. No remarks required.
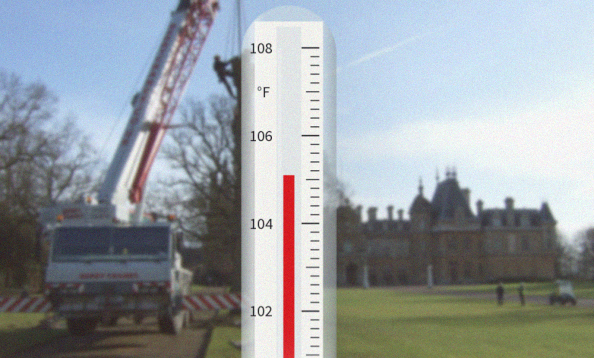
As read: {"value": 105.1, "unit": "°F"}
